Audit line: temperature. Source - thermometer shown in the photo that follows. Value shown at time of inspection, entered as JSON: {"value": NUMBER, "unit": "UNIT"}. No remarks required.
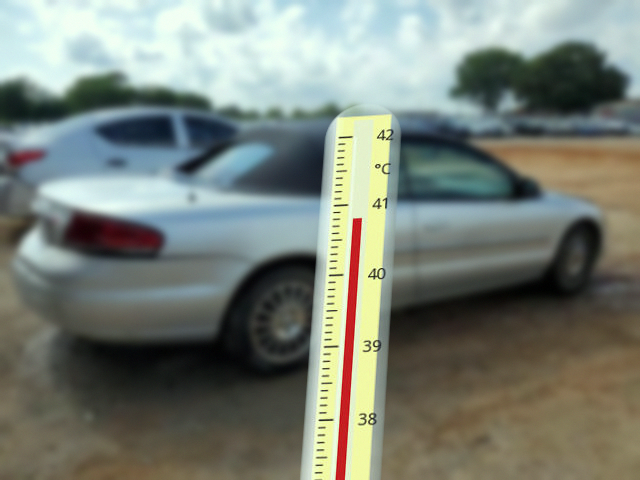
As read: {"value": 40.8, "unit": "°C"}
